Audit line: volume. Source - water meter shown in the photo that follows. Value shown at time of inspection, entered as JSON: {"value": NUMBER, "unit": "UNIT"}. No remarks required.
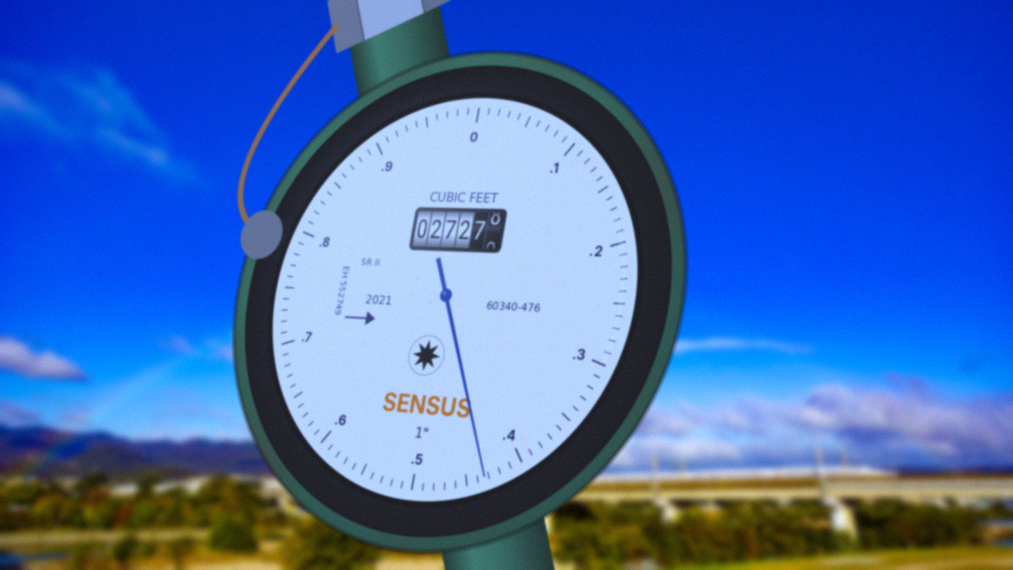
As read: {"value": 27278.43, "unit": "ft³"}
